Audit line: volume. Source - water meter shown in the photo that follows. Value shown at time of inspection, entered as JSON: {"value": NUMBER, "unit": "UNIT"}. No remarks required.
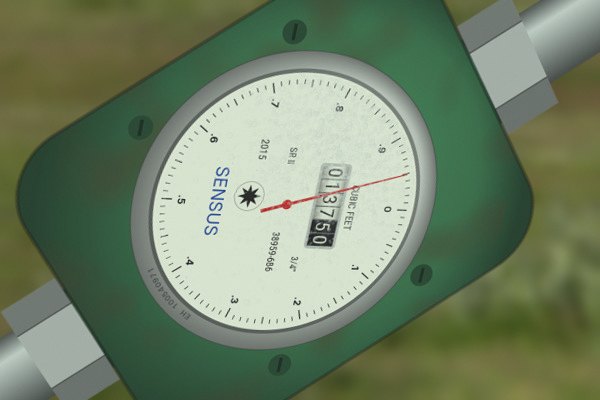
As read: {"value": 13749.95, "unit": "ft³"}
